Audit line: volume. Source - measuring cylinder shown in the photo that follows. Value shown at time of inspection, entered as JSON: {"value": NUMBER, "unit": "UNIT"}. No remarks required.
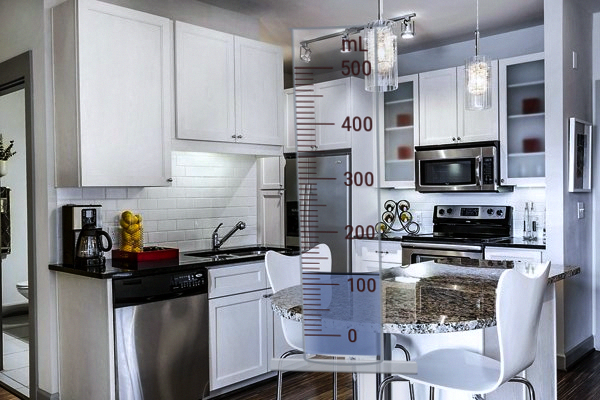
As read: {"value": 120, "unit": "mL"}
